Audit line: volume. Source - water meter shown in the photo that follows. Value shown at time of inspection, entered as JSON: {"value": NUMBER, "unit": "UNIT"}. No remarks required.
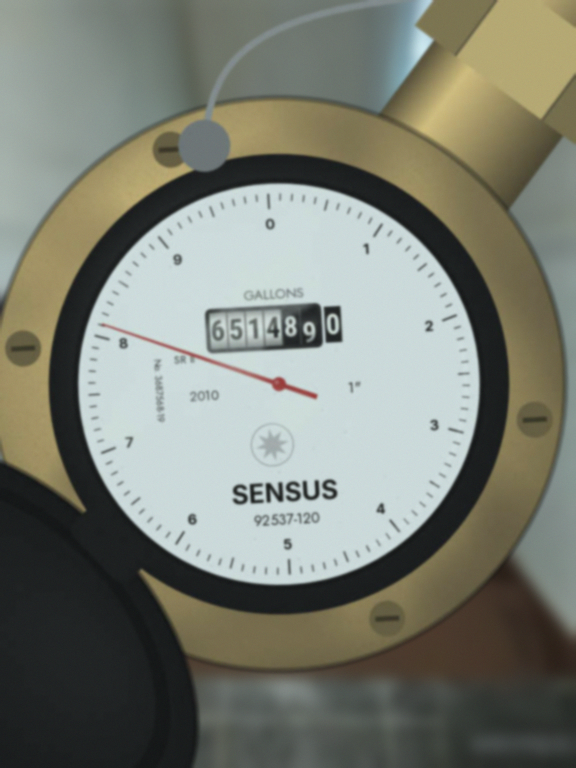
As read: {"value": 6514888.1, "unit": "gal"}
